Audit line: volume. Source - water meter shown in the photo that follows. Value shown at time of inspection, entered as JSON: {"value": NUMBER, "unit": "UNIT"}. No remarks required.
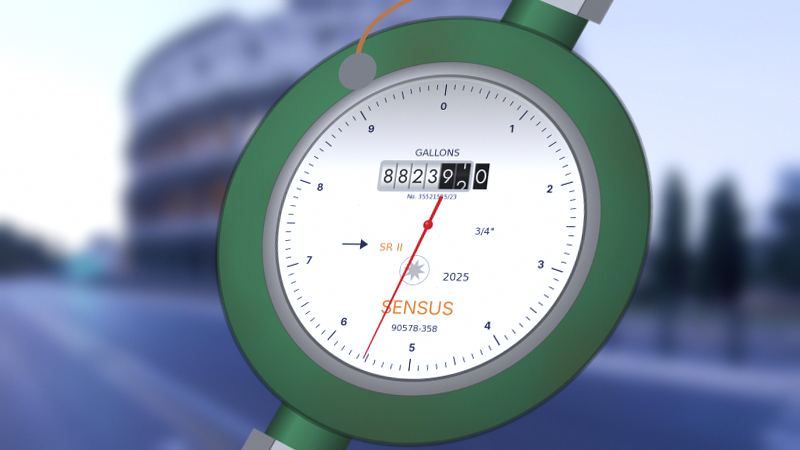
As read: {"value": 8823915.5, "unit": "gal"}
